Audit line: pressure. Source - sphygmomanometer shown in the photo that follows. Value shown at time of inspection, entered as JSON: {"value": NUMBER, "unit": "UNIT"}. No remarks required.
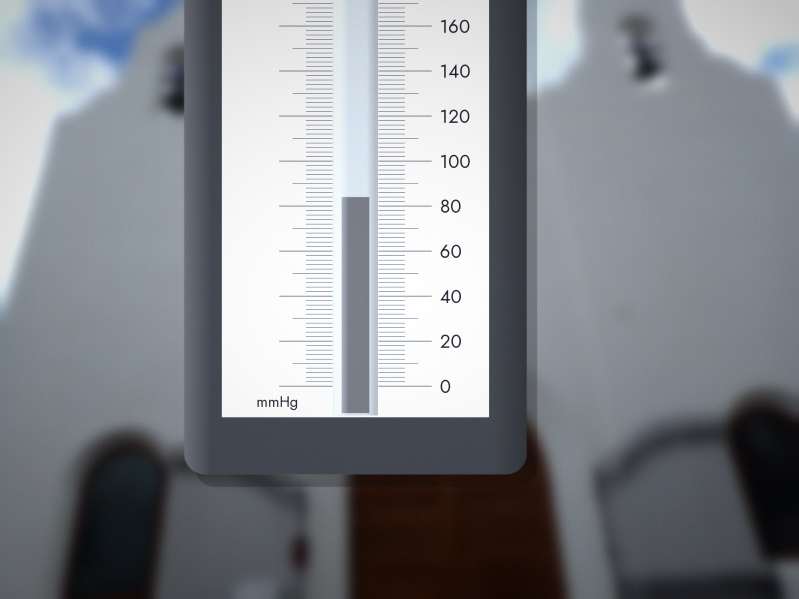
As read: {"value": 84, "unit": "mmHg"}
